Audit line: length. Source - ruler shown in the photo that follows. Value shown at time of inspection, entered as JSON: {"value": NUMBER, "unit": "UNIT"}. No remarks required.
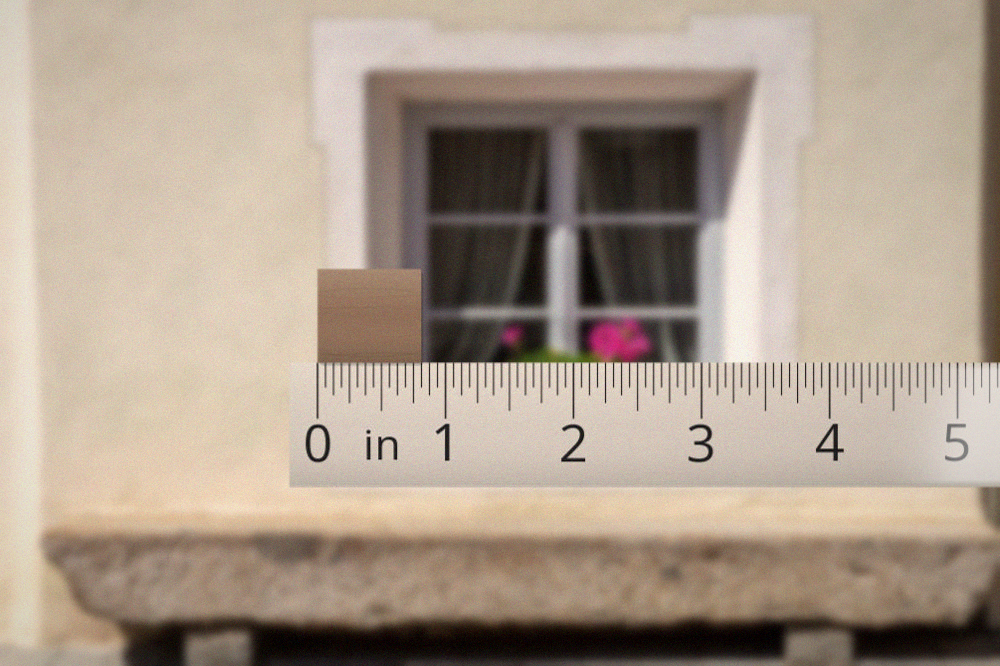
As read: {"value": 0.8125, "unit": "in"}
